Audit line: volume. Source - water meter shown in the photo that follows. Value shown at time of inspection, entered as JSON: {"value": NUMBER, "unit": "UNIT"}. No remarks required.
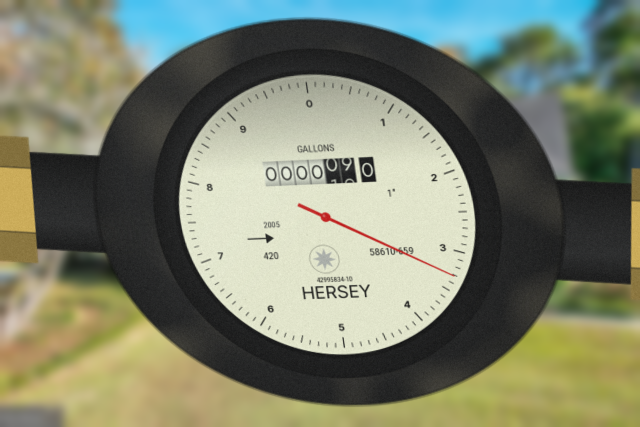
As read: {"value": 93.3, "unit": "gal"}
